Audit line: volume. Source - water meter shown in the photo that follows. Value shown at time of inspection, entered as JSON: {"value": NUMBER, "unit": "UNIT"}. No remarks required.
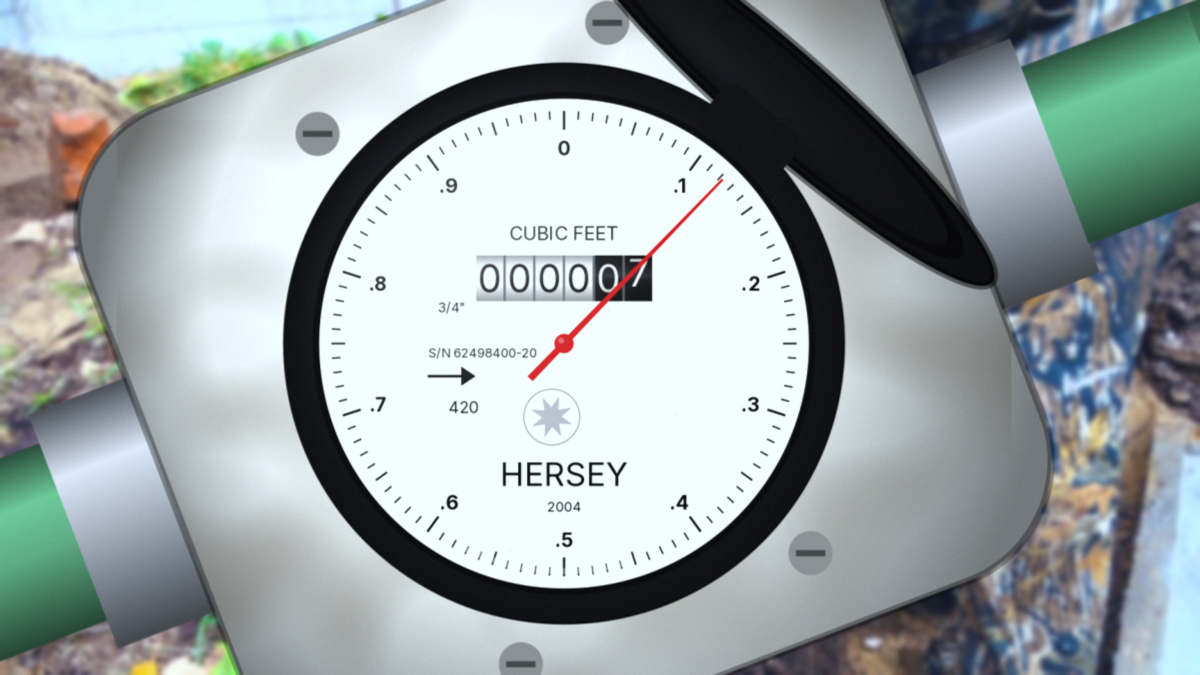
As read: {"value": 7.12, "unit": "ft³"}
